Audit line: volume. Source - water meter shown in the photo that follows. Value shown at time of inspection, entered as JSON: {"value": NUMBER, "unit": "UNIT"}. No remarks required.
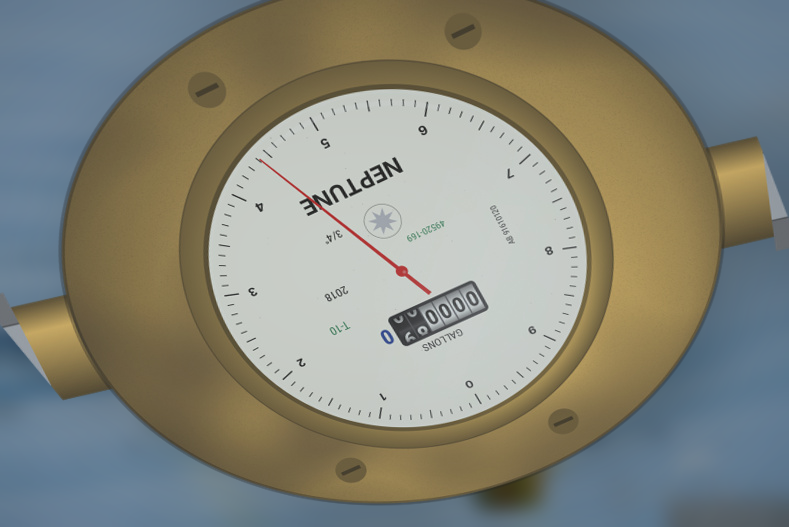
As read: {"value": 894.4, "unit": "gal"}
